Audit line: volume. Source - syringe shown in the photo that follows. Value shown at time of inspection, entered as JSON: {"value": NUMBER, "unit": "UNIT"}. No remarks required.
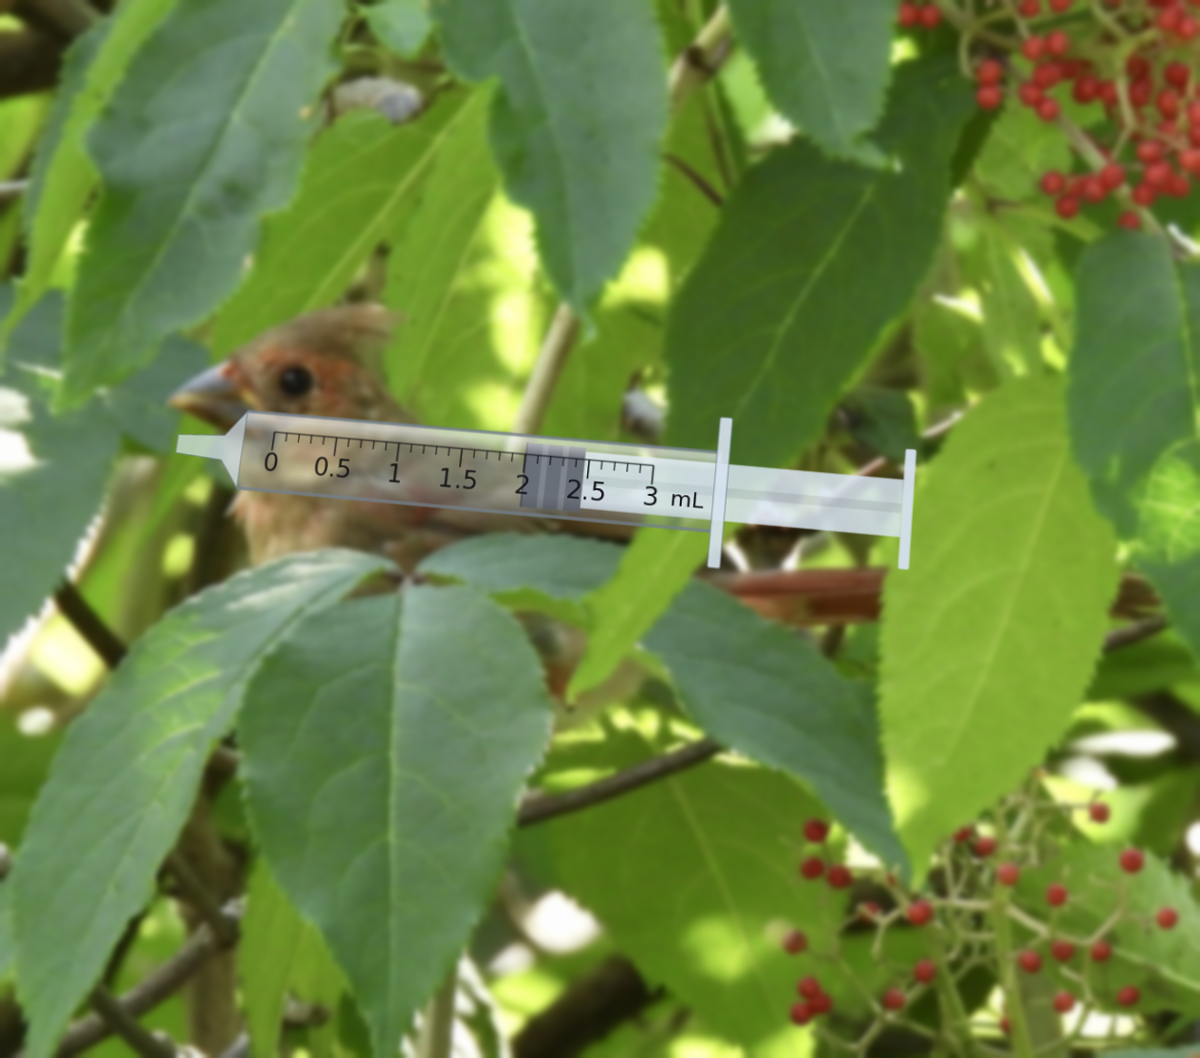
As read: {"value": 2, "unit": "mL"}
